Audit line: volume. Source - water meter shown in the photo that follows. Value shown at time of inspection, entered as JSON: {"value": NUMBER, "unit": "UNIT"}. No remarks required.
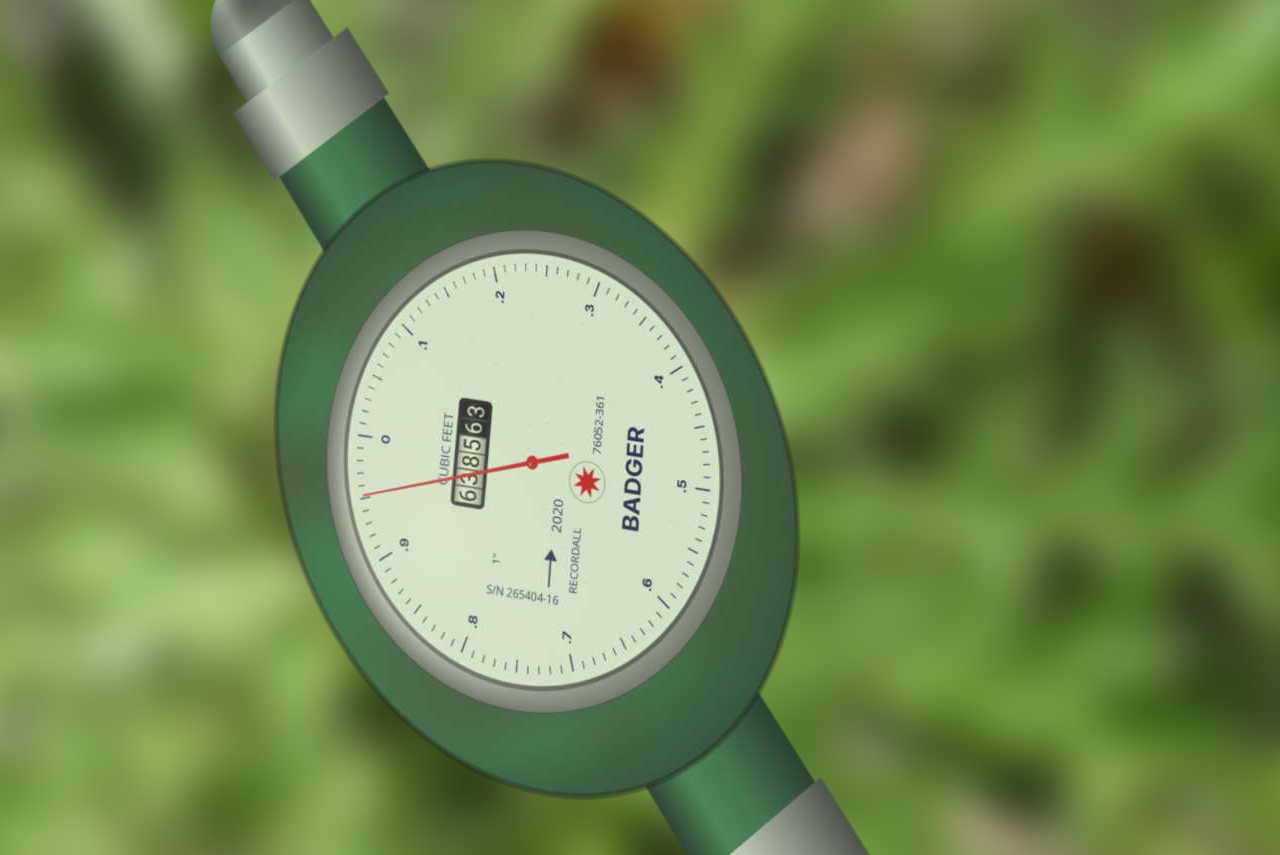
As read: {"value": 638562.95, "unit": "ft³"}
